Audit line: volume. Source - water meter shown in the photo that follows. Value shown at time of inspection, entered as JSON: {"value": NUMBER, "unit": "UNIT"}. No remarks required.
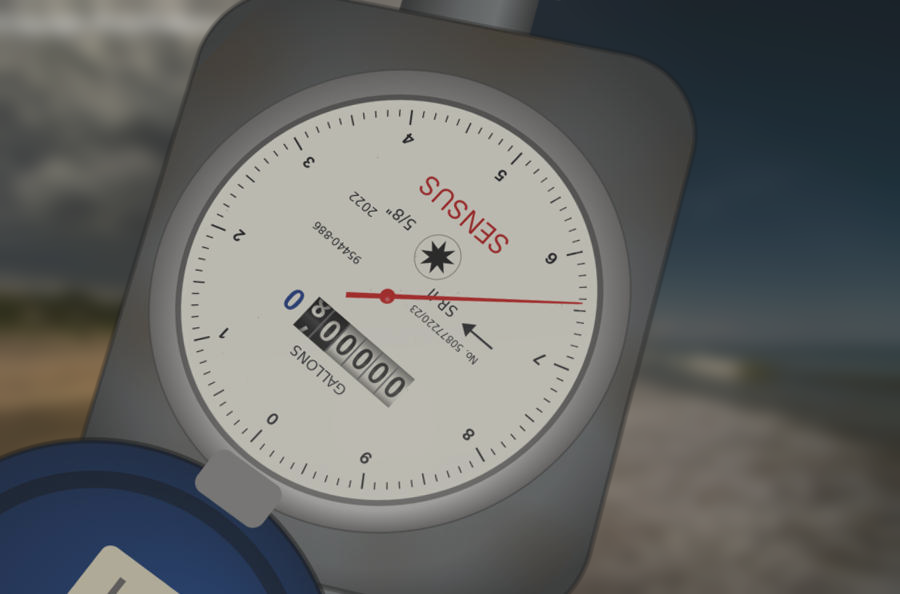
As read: {"value": 76.4, "unit": "gal"}
